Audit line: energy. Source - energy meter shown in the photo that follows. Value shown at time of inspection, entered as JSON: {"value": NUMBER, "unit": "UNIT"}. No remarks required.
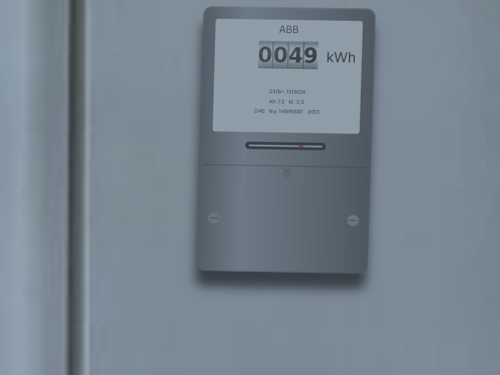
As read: {"value": 49, "unit": "kWh"}
